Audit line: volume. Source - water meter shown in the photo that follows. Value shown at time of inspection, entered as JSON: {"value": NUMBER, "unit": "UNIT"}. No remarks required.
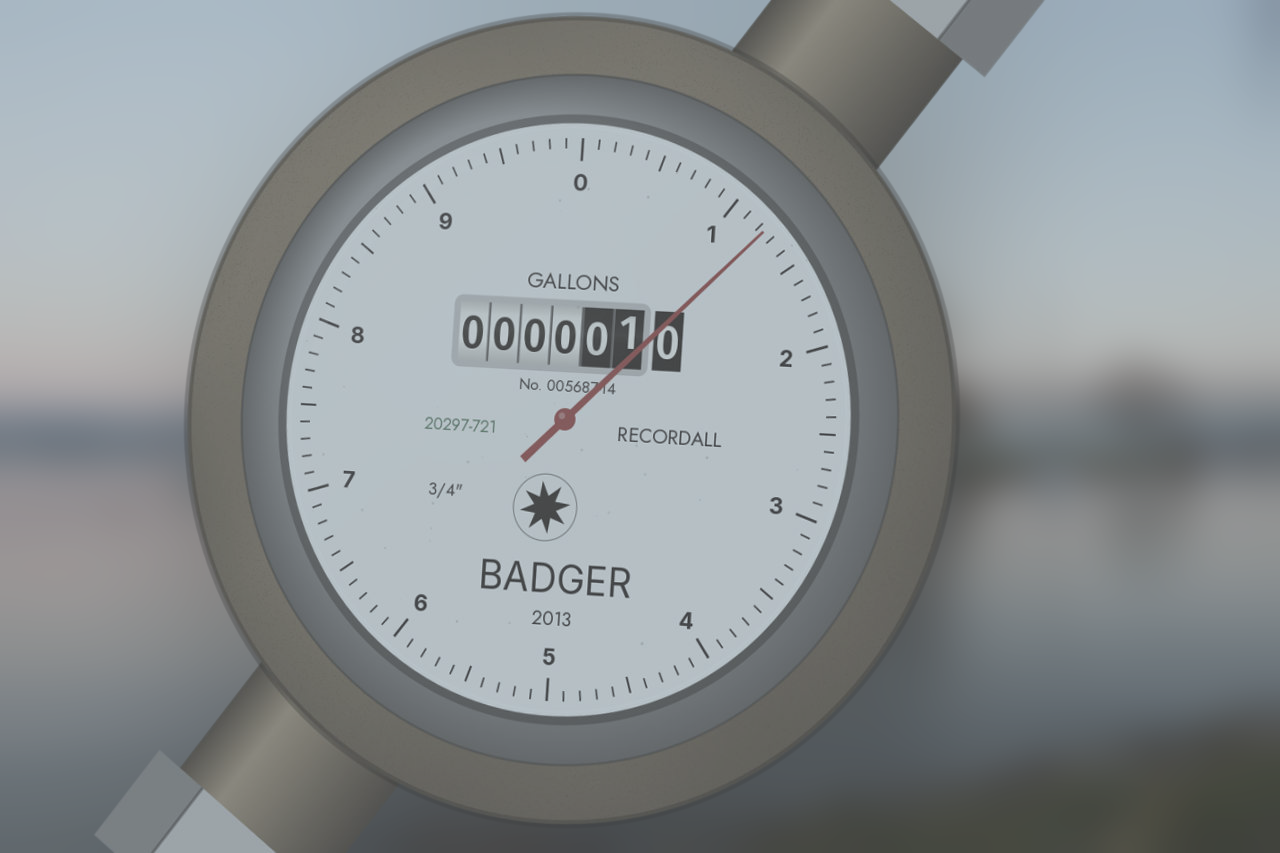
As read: {"value": 11.2, "unit": "gal"}
